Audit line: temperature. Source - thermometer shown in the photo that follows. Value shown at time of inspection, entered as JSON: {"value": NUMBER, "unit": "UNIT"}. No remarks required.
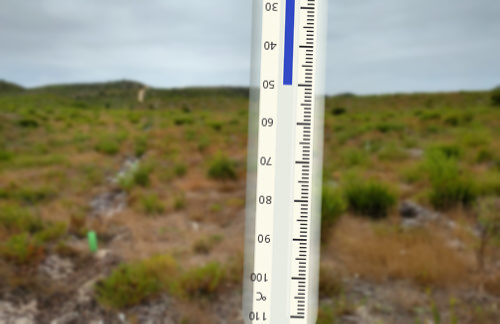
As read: {"value": 50, "unit": "°C"}
